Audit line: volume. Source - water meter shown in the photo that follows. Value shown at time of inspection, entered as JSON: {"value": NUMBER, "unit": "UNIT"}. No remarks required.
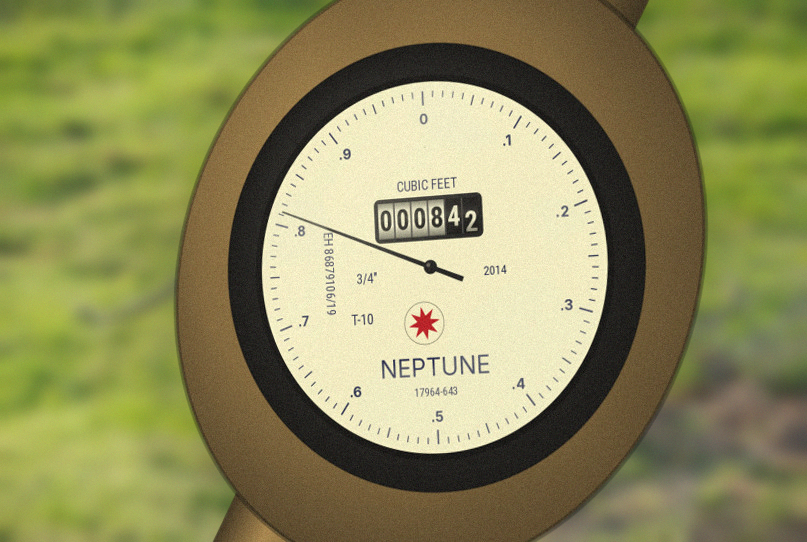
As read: {"value": 841.81, "unit": "ft³"}
